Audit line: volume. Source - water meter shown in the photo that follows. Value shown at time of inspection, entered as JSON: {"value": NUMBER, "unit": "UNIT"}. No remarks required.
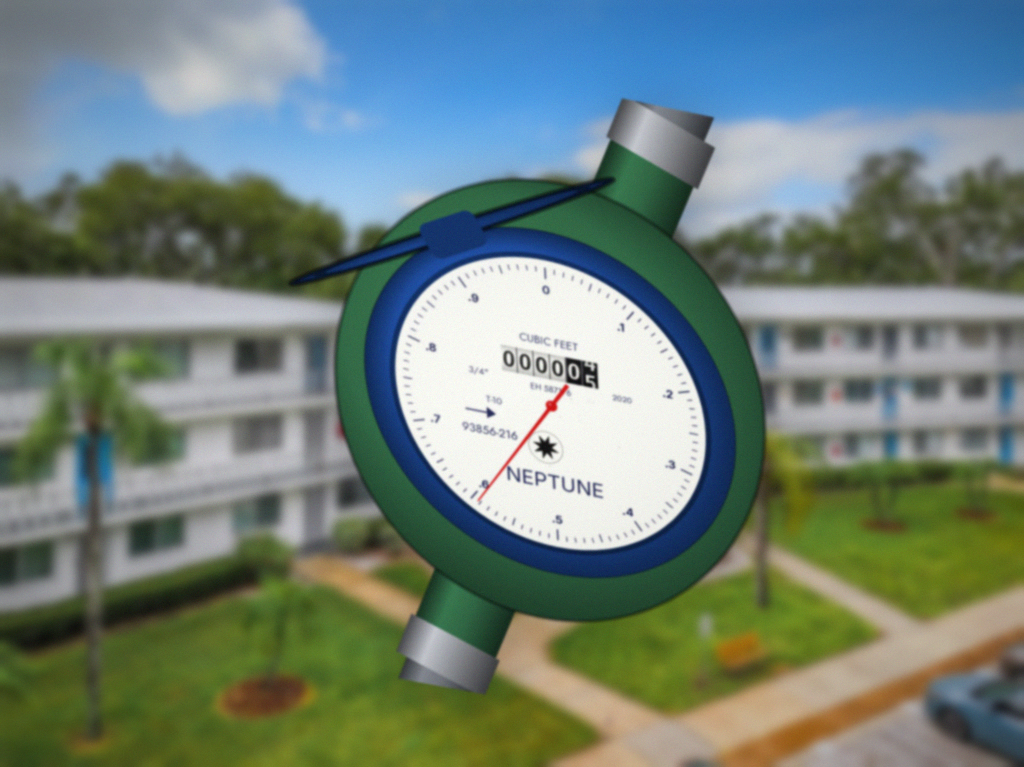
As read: {"value": 4.59, "unit": "ft³"}
